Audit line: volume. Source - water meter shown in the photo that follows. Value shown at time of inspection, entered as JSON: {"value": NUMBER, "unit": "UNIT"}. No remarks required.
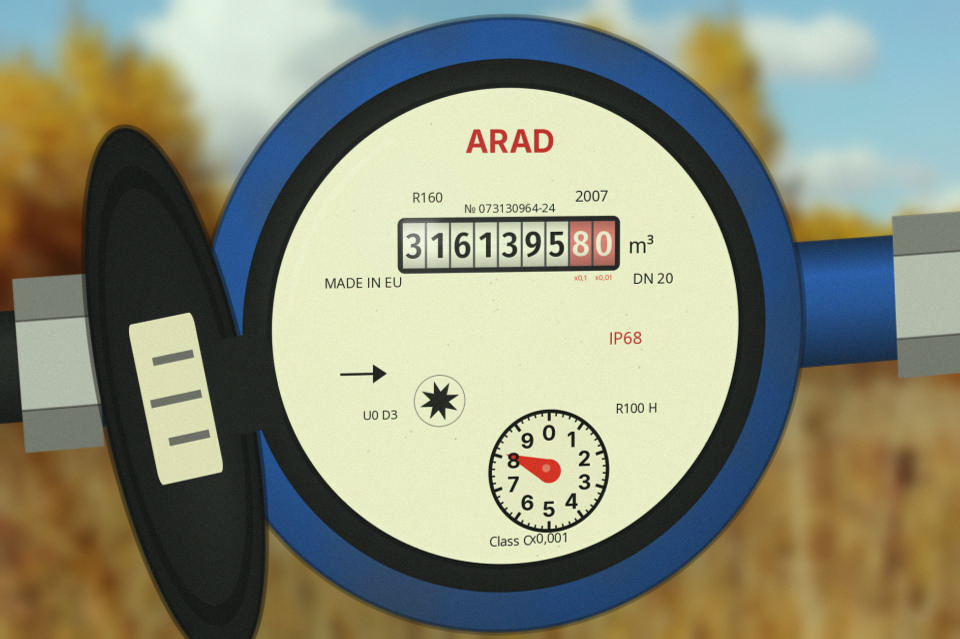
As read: {"value": 3161395.808, "unit": "m³"}
